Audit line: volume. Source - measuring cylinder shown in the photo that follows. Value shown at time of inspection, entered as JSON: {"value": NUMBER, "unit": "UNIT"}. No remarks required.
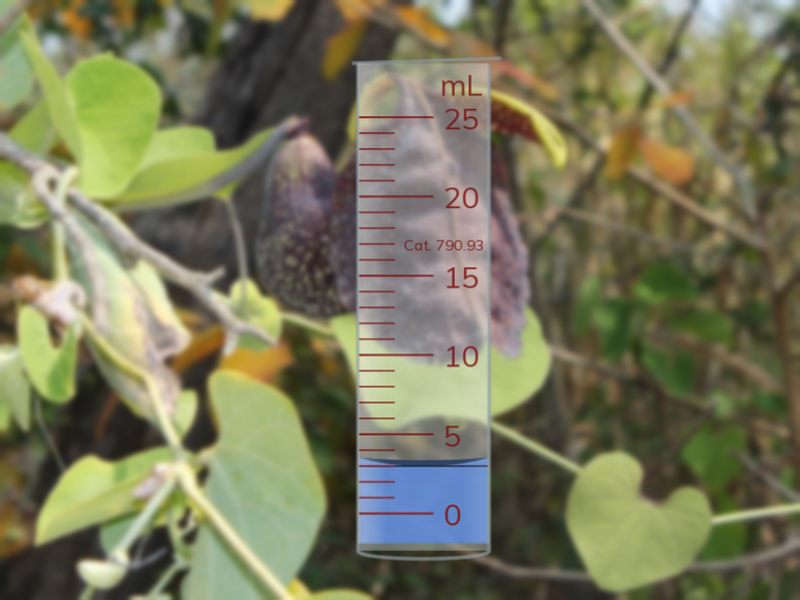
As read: {"value": 3, "unit": "mL"}
